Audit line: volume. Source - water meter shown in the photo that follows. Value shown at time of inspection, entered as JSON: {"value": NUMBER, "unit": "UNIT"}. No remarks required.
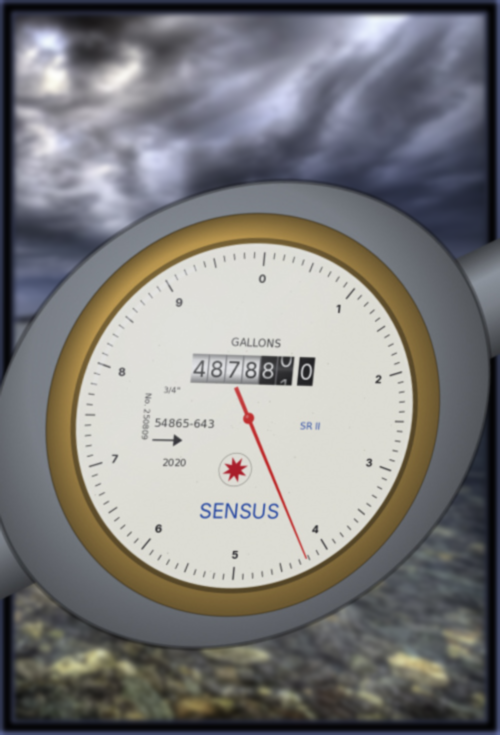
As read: {"value": 4878804.2, "unit": "gal"}
